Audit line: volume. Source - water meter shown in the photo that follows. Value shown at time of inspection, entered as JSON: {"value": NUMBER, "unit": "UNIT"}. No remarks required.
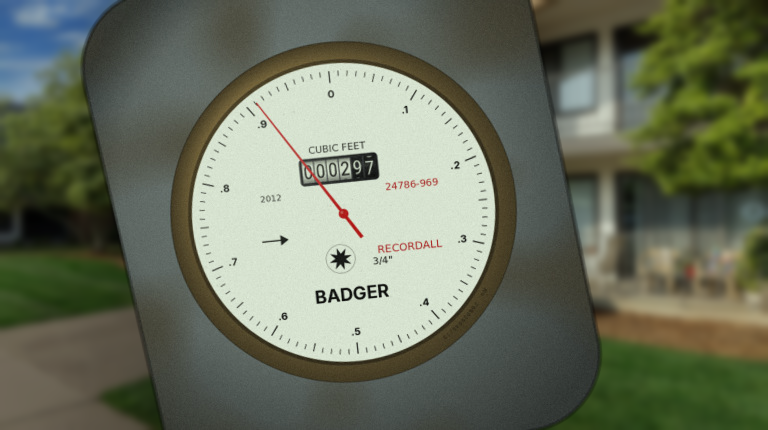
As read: {"value": 296.91, "unit": "ft³"}
